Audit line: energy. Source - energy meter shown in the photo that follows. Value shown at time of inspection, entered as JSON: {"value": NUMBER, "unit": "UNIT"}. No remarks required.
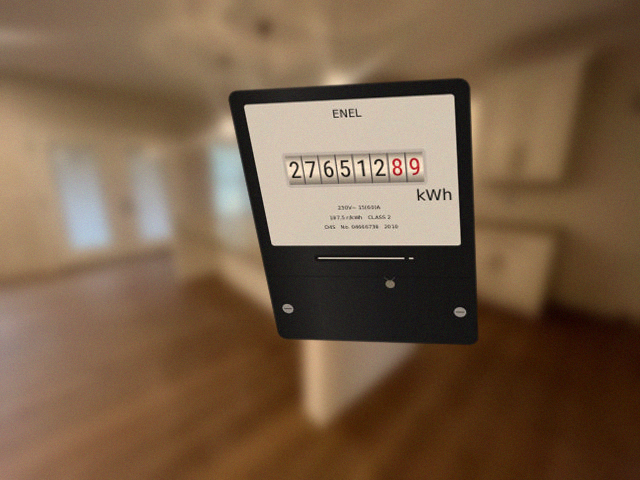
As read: {"value": 276512.89, "unit": "kWh"}
